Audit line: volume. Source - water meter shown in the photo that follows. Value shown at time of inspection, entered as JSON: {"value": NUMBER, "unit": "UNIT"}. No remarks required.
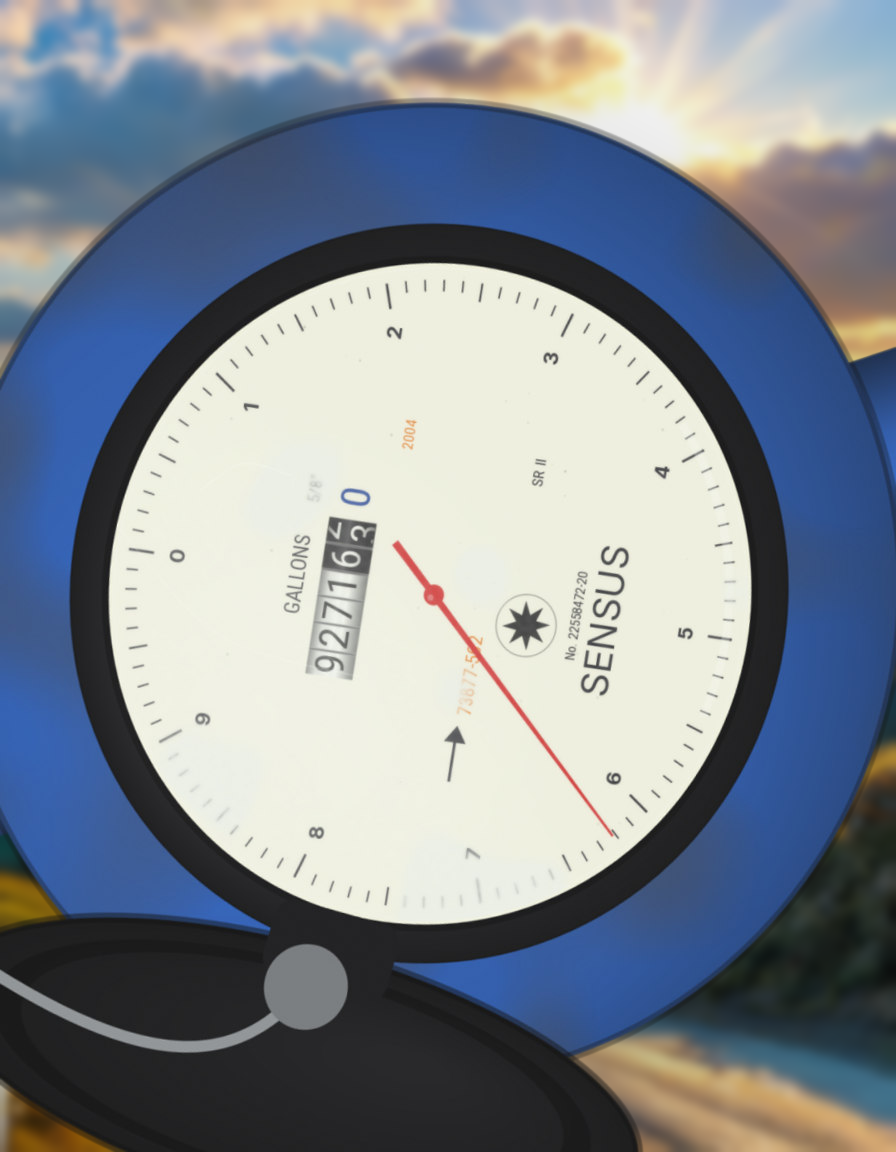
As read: {"value": 9271626.2, "unit": "gal"}
